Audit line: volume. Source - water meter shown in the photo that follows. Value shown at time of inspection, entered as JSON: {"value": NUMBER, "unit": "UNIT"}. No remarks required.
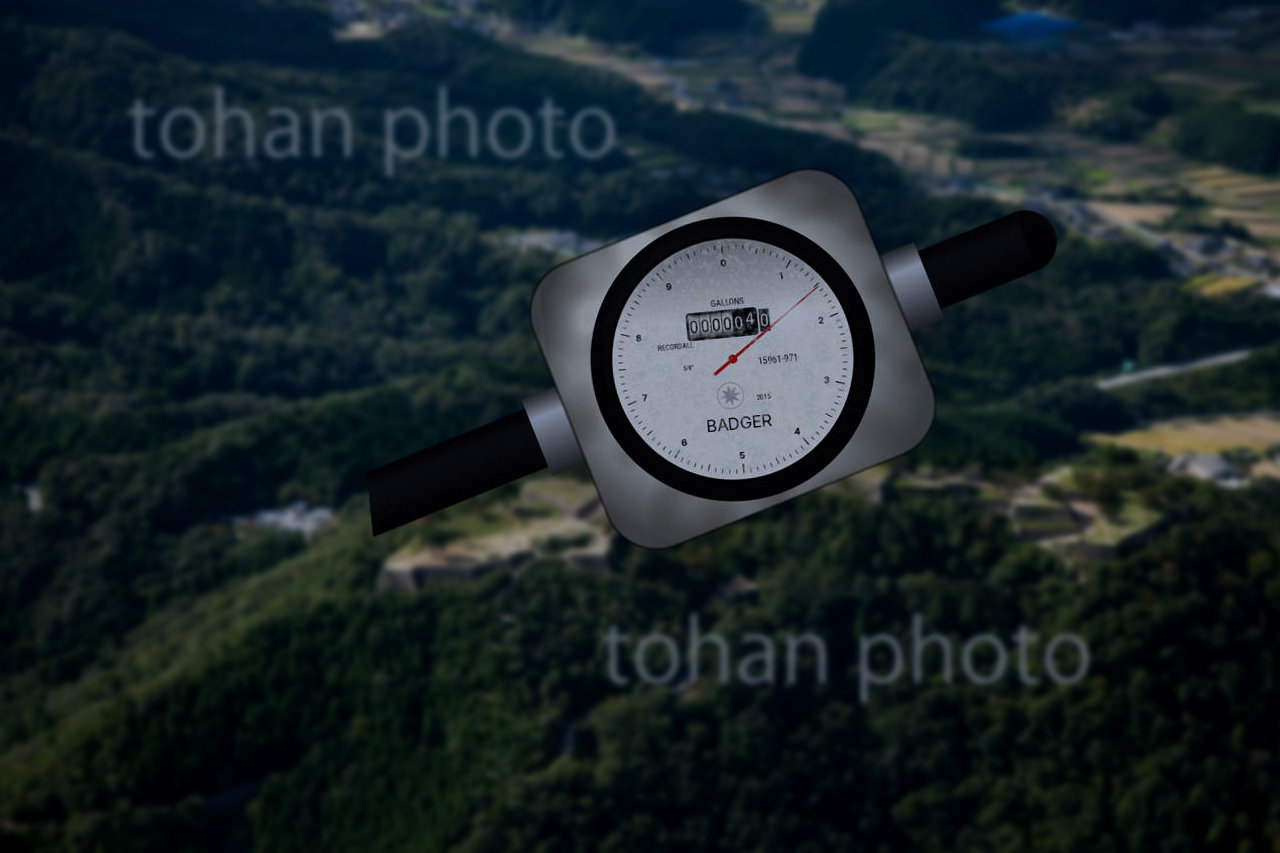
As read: {"value": 41.5, "unit": "gal"}
